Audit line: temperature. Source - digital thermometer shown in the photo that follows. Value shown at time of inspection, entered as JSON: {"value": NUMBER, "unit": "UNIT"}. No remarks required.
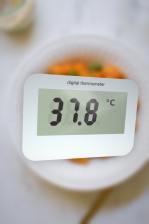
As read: {"value": 37.8, "unit": "°C"}
